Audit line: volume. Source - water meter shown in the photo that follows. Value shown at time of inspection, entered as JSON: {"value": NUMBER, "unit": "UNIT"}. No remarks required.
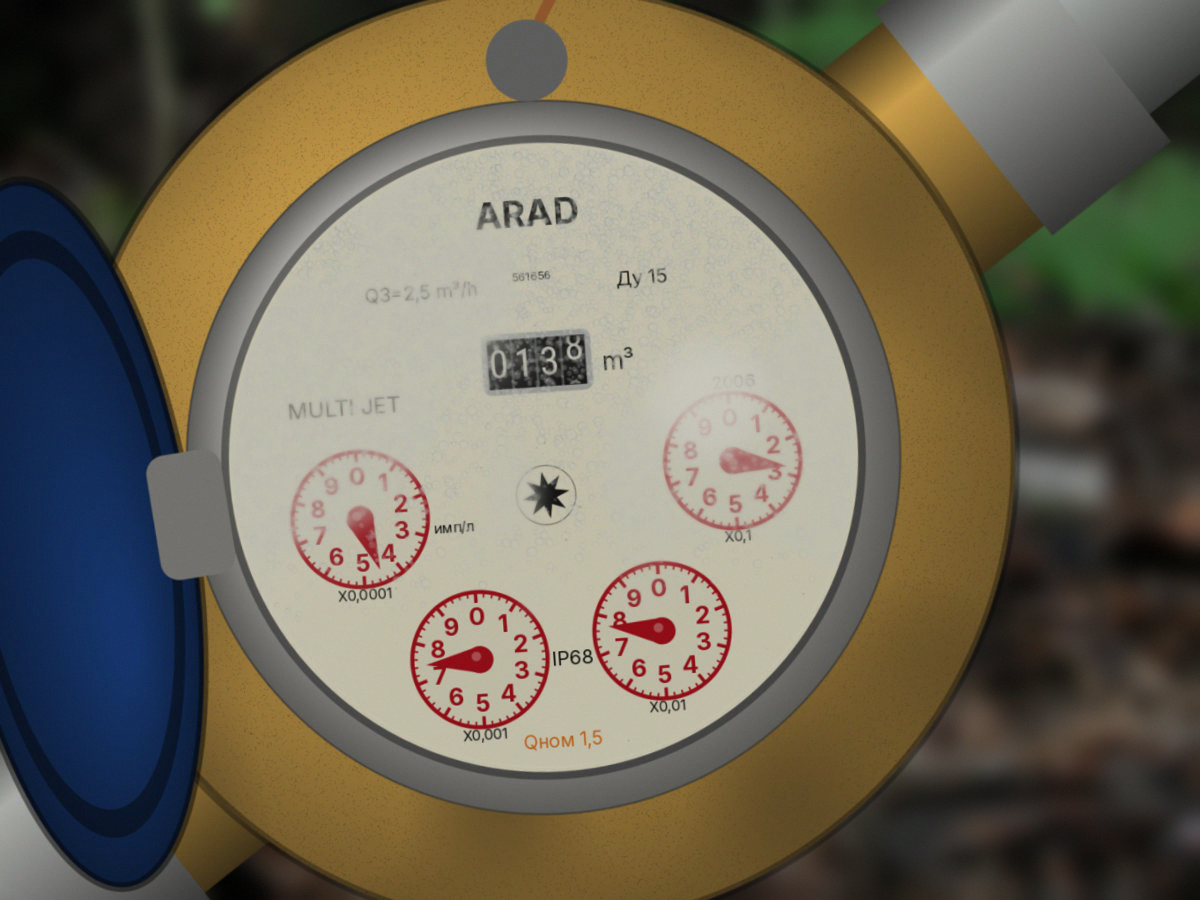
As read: {"value": 138.2774, "unit": "m³"}
